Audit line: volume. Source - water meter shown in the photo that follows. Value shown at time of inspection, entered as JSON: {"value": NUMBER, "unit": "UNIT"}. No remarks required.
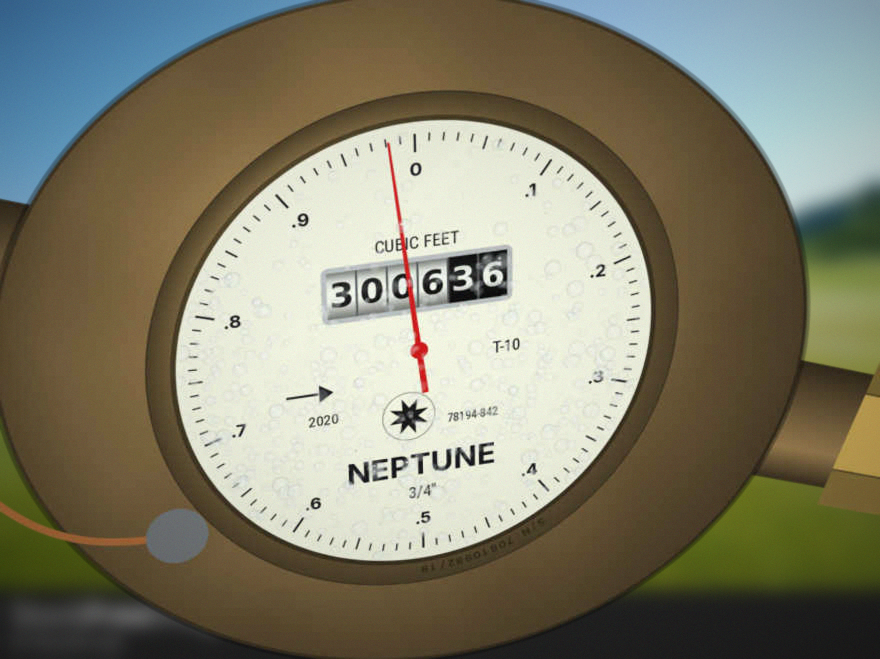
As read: {"value": 300635.98, "unit": "ft³"}
